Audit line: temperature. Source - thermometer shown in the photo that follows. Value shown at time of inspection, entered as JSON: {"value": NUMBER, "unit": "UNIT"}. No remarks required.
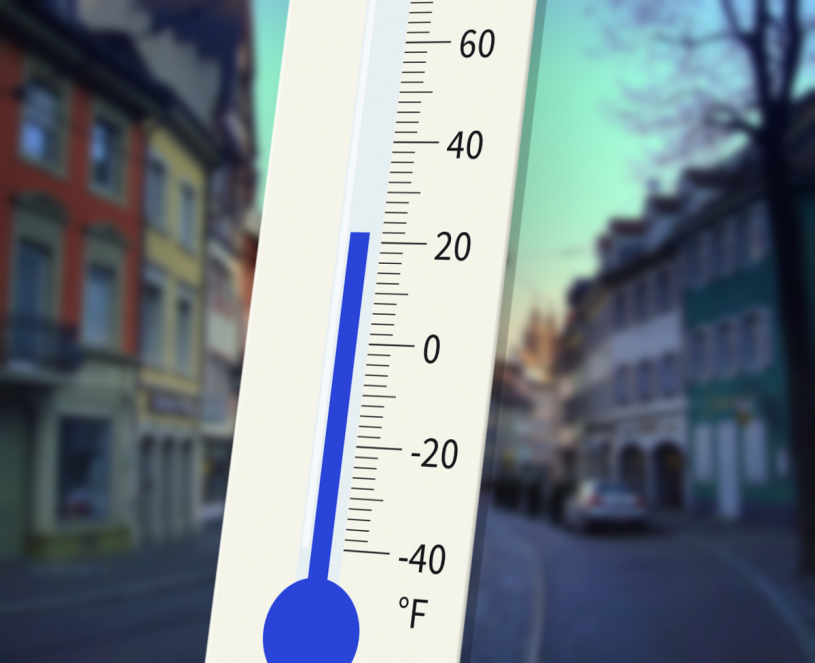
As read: {"value": 22, "unit": "°F"}
